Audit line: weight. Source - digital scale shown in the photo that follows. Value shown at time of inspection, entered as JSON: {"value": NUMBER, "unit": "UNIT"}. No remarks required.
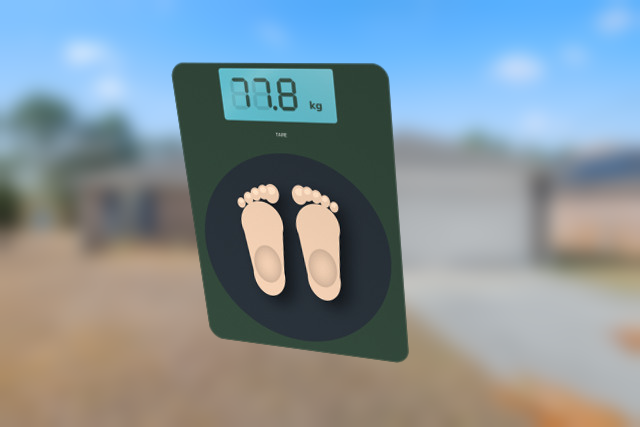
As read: {"value": 77.8, "unit": "kg"}
